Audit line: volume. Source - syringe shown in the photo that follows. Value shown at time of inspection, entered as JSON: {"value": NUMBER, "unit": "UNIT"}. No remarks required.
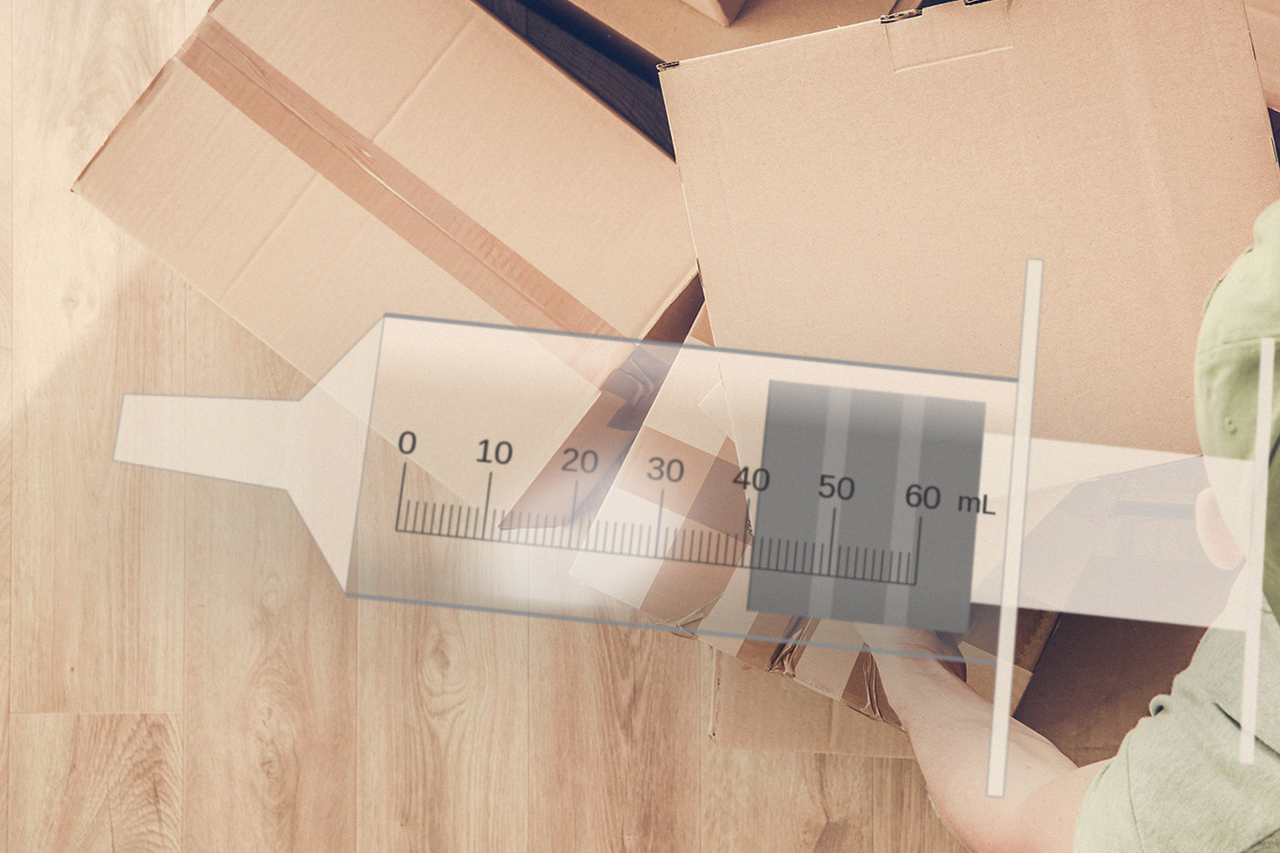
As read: {"value": 41, "unit": "mL"}
